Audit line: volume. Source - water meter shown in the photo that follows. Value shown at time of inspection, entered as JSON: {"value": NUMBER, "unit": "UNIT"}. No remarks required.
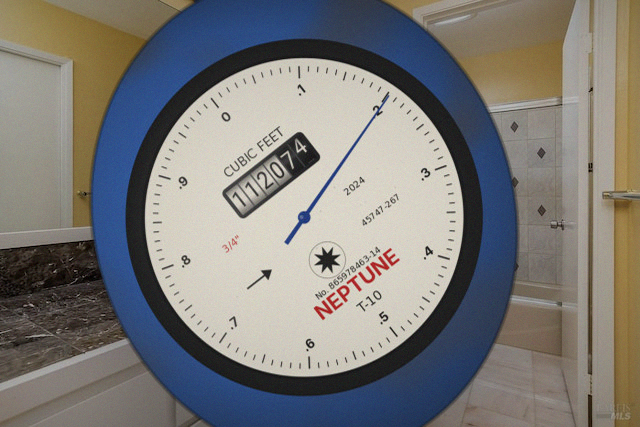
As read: {"value": 112074.20, "unit": "ft³"}
